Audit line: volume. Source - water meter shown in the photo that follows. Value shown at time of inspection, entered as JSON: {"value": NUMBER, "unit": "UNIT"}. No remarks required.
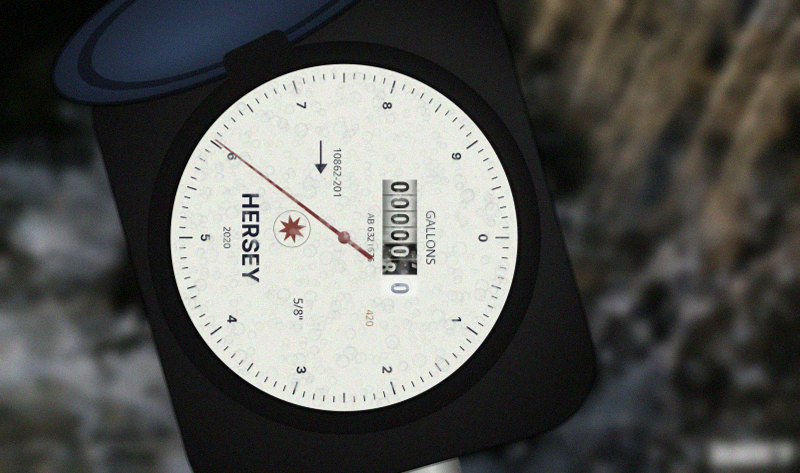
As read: {"value": 76.0, "unit": "gal"}
